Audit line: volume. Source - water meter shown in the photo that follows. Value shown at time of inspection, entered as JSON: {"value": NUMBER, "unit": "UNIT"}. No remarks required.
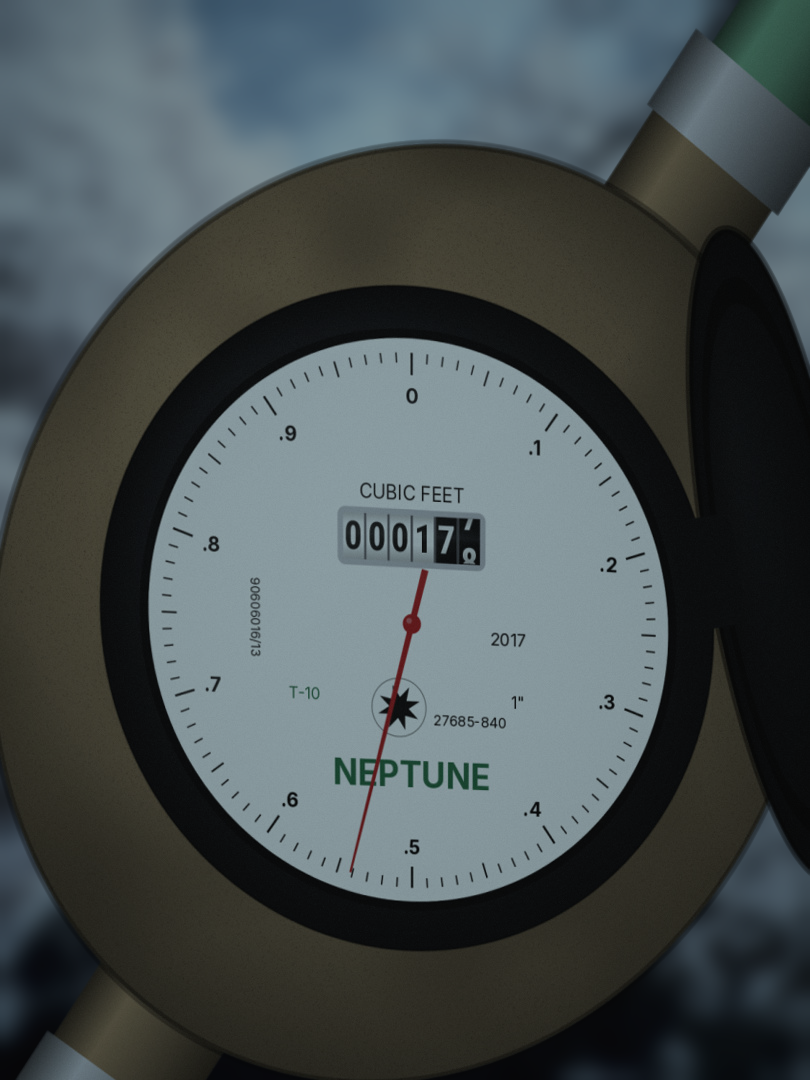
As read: {"value": 177.54, "unit": "ft³"}
